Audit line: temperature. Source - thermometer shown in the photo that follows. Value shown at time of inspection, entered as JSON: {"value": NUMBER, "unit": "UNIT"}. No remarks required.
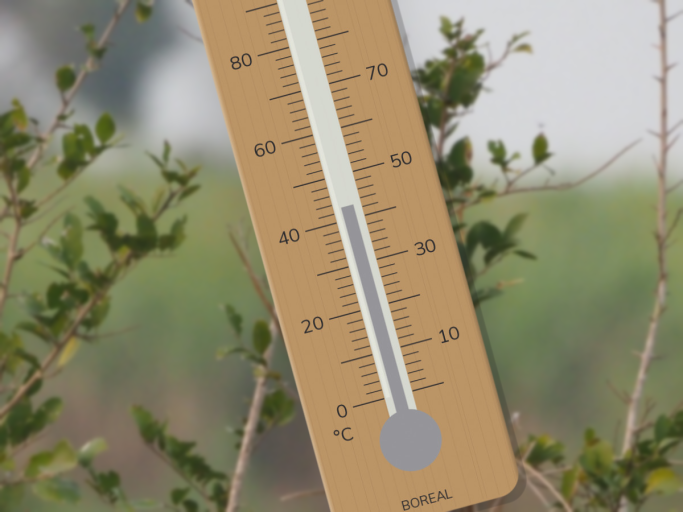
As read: {"value": 43, "unit": "°C"}
